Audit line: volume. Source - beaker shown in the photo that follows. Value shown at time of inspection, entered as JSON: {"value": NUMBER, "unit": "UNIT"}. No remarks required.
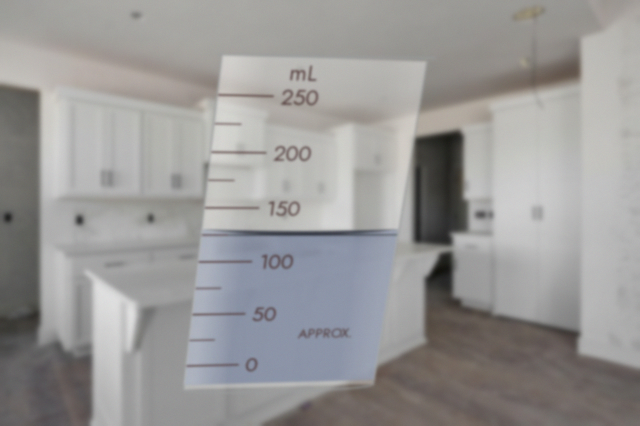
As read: {"value": 125, "unit": "mL"}
